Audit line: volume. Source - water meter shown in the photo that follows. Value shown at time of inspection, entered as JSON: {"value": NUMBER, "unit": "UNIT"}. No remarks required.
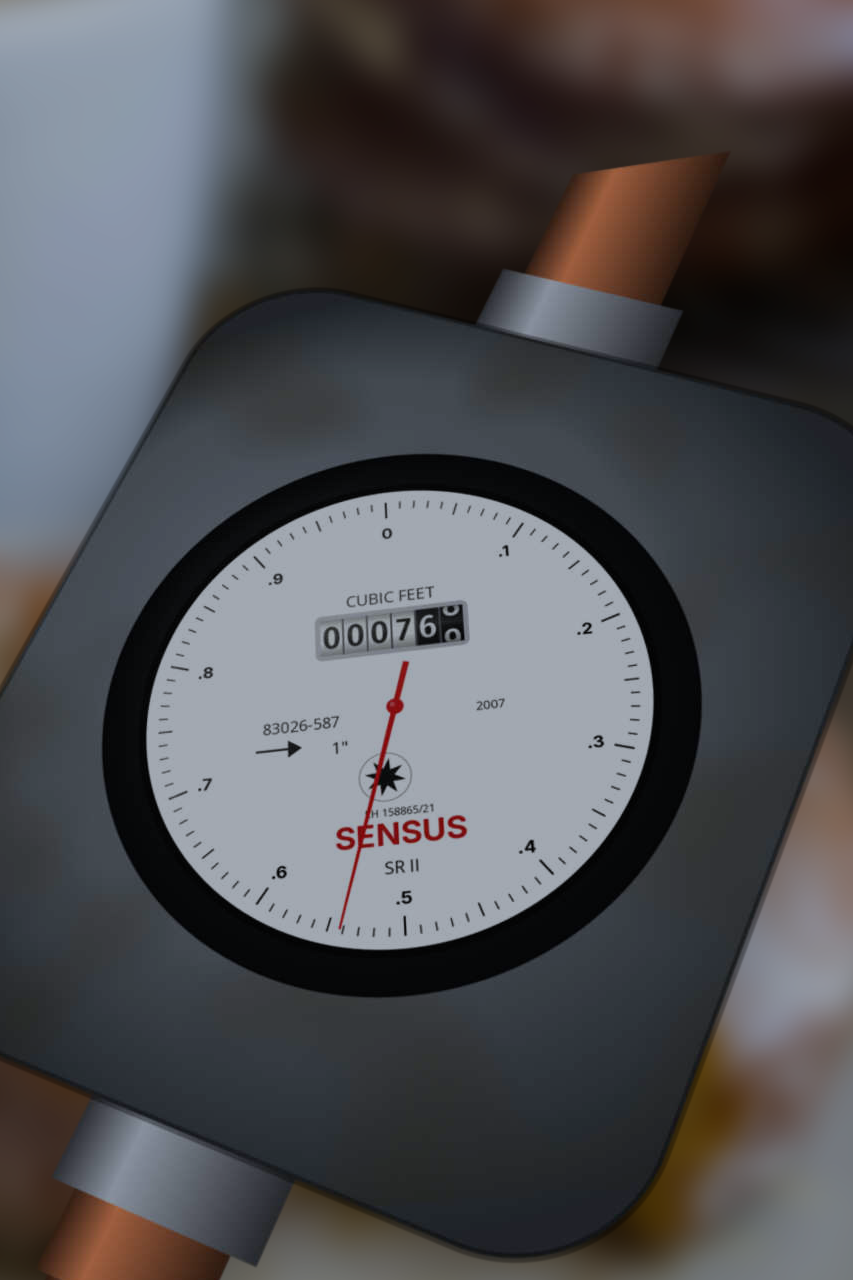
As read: {"value": 768.54, "unit": "ft³"}
